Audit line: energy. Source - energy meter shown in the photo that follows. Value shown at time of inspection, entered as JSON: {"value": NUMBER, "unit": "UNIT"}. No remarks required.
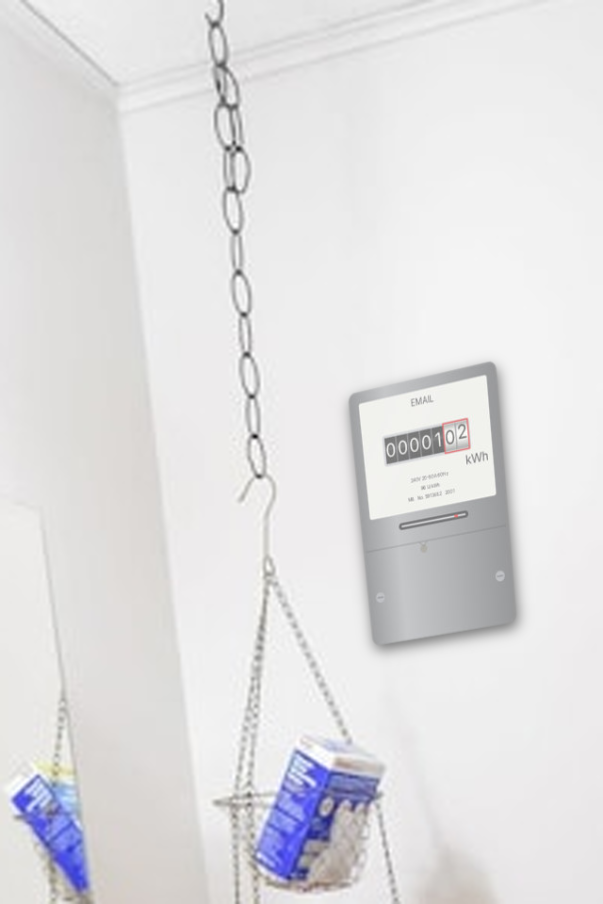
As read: {"value": 1.02, "unit": "kWh"}
